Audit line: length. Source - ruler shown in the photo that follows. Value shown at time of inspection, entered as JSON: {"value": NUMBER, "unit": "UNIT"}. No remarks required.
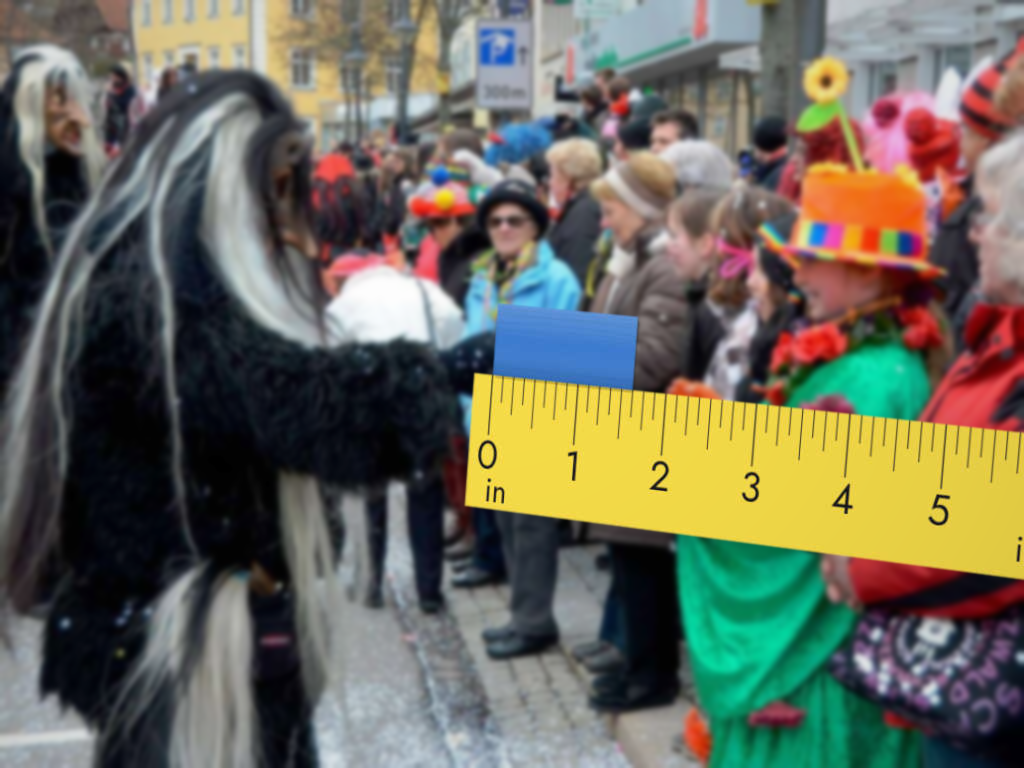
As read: {"value": 1.625, "unit": "in"}
